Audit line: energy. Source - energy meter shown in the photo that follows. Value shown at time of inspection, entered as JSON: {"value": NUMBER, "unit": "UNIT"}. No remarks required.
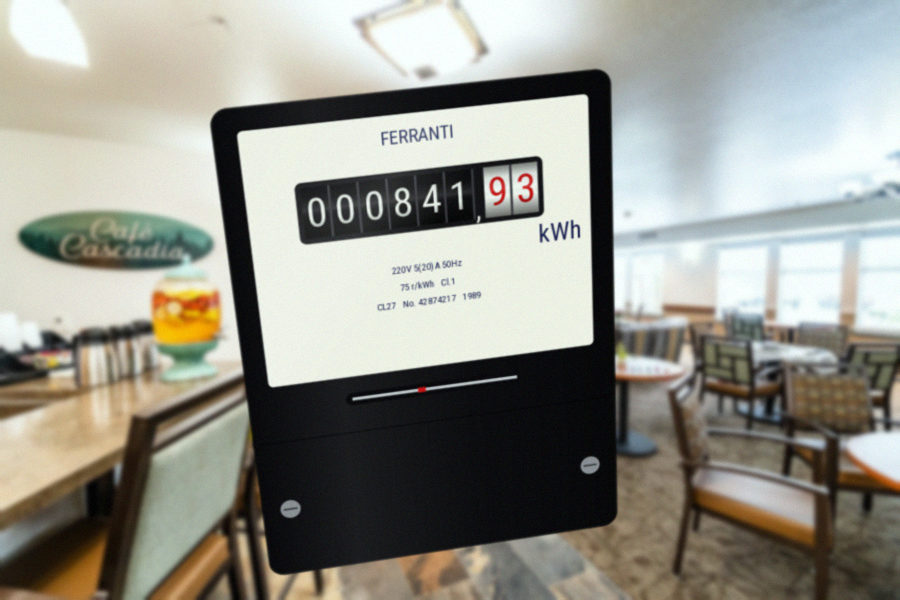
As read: {"value": 841.93, "unit": "kWh"}
